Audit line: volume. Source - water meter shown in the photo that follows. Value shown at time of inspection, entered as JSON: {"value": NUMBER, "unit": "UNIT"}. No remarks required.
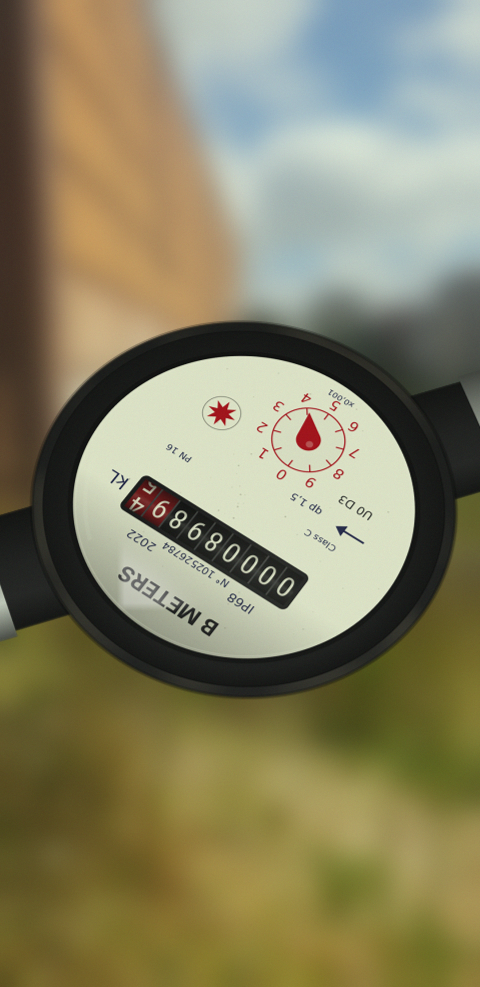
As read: {"value": 898.944, "unit": "kL"}
